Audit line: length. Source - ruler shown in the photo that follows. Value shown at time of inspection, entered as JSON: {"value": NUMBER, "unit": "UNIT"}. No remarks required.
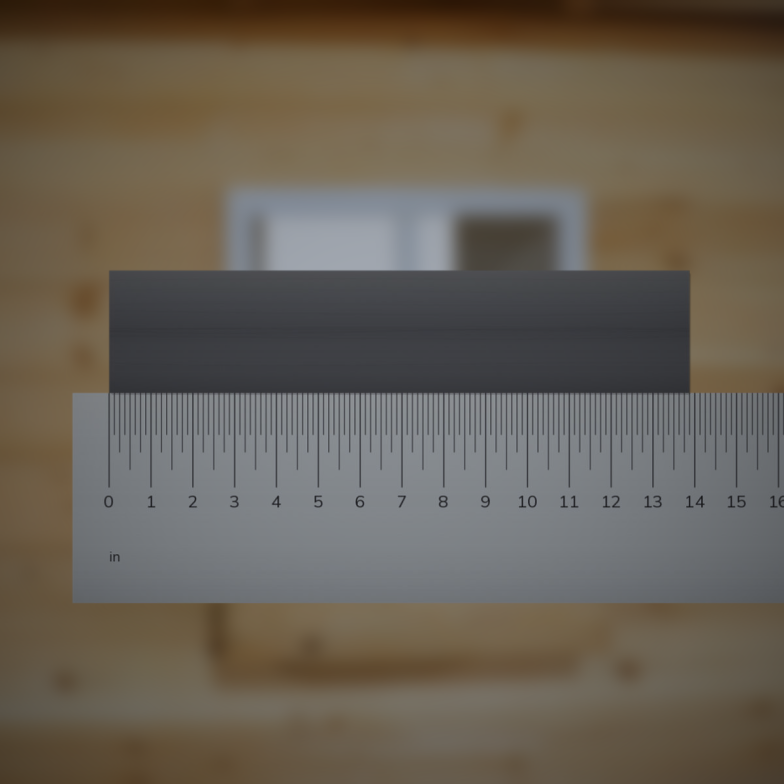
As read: {"value": 13.875, "unit": "in"}
